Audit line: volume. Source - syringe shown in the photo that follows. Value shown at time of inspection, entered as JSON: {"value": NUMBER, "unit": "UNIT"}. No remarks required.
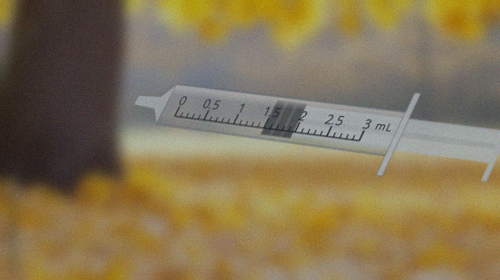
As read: {"value": 1.5, "unit": "mL"}
